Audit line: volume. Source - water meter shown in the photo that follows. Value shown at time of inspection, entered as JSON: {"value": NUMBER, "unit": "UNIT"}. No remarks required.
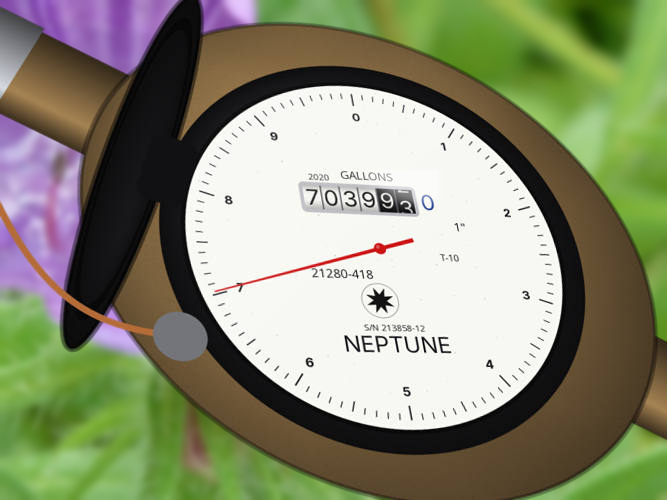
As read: {"value": 7039927.0, "unit": "gal"}
